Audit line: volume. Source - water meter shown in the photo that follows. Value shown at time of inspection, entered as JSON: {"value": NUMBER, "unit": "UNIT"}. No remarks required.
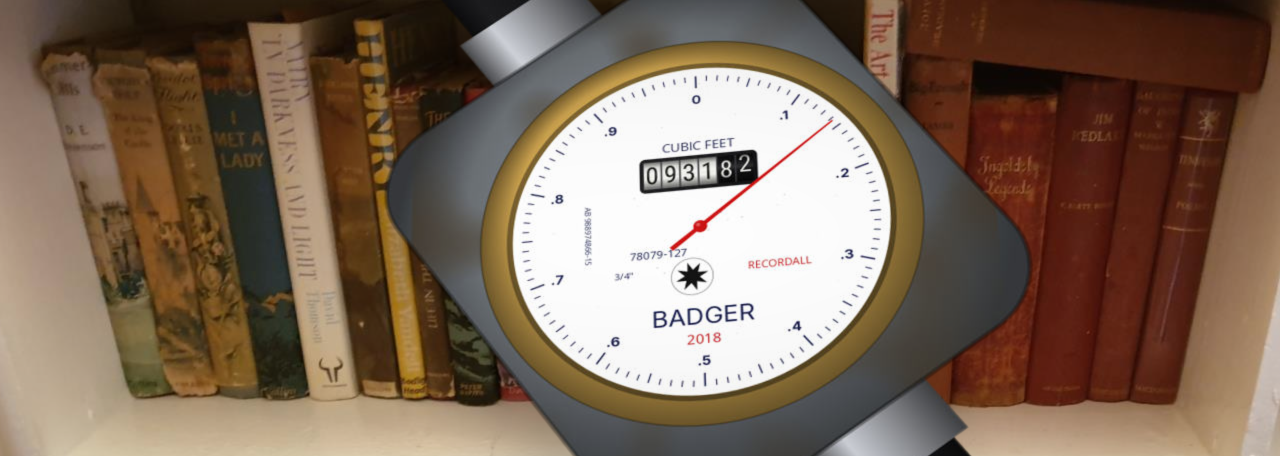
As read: {"value": 93182.14, "unit": "ft³"}
